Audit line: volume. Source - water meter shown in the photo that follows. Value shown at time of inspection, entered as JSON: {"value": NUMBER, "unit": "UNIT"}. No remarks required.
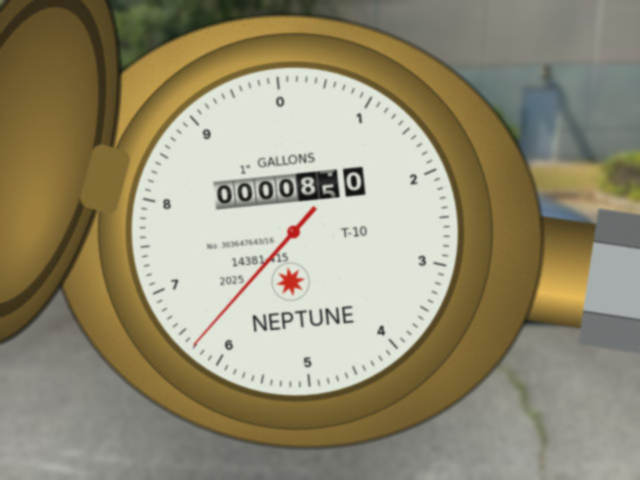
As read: {"value": 846.3, "unit": "gal"}
